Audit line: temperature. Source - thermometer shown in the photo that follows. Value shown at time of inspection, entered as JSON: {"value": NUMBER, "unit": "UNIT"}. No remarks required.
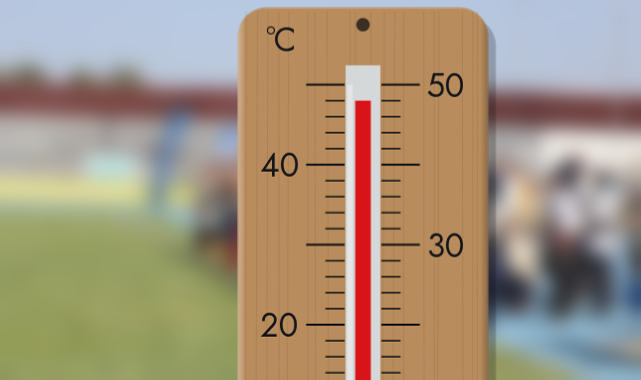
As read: {"value": 48, "unit": "°C"}
